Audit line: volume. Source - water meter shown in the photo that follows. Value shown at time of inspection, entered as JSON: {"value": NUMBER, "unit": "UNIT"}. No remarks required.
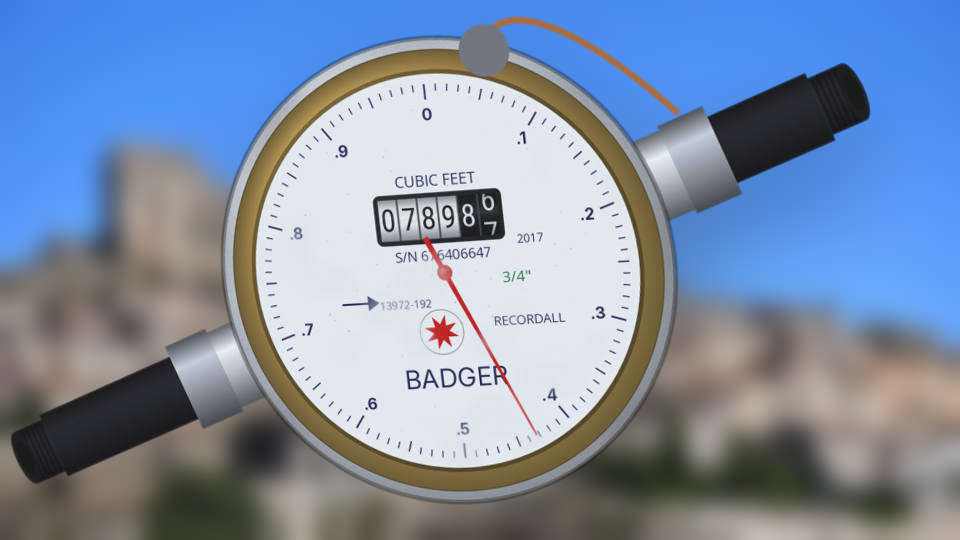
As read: {"value": 78986.43, "unit": "ft³"}
